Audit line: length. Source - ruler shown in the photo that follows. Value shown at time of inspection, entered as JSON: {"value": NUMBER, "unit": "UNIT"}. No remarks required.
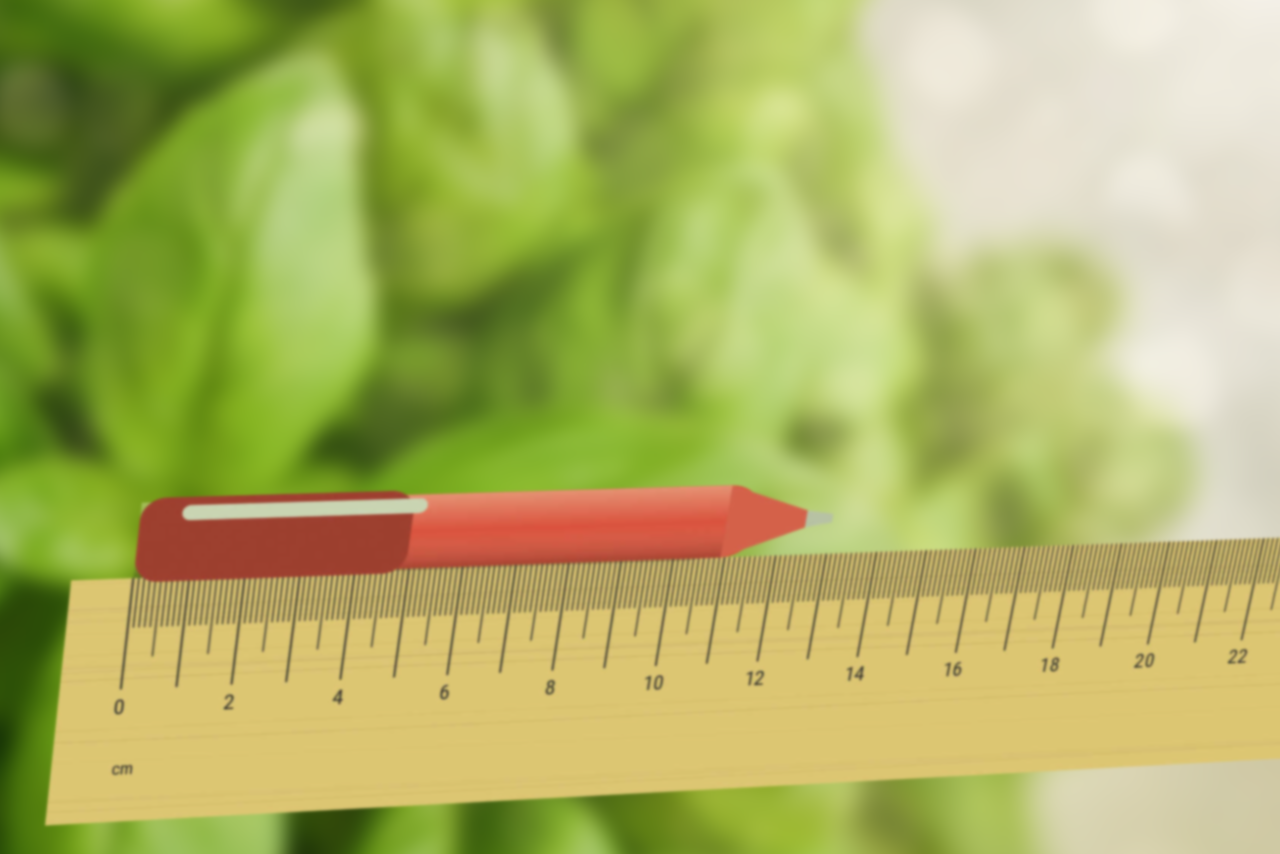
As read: {"value": 13, "unit": "cm"}
